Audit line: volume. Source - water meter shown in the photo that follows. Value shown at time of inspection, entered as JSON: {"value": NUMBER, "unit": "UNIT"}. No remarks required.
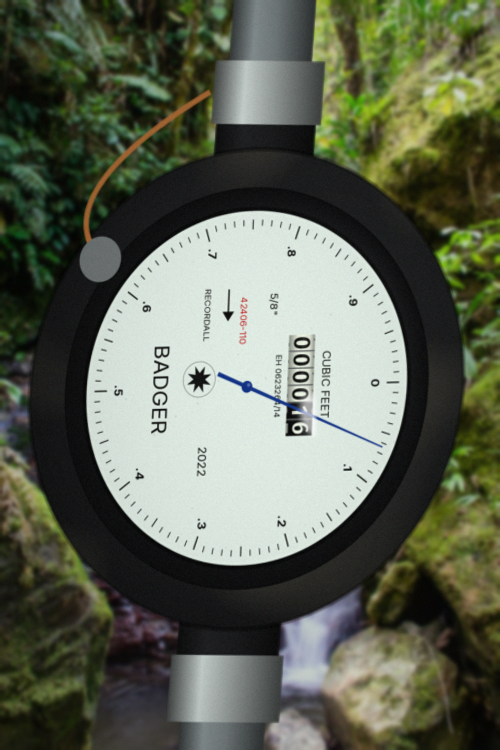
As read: {"value": 16.06, "unit": "ft³"}
